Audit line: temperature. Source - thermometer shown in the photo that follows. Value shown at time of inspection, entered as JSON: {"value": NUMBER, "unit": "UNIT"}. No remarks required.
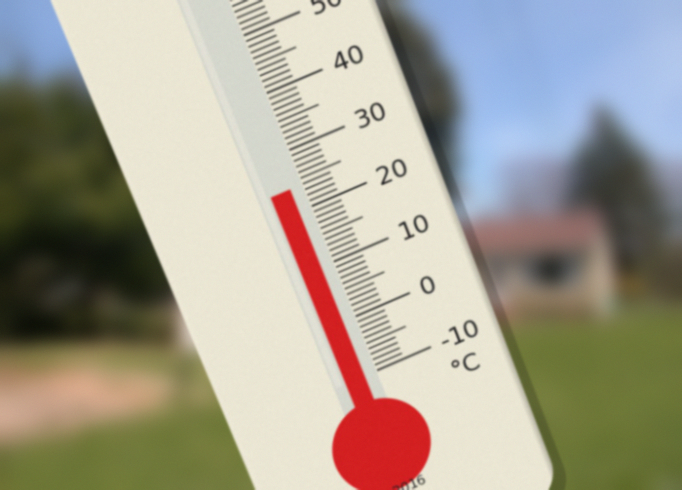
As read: {"value": 24, "unit": "°C"}
